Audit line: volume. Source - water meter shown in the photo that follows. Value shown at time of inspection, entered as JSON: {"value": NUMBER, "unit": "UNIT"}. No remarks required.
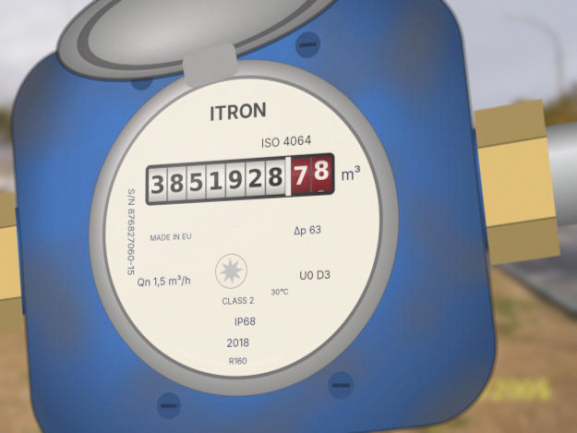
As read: {"value": 3851928.78, "unit": "m³"}
